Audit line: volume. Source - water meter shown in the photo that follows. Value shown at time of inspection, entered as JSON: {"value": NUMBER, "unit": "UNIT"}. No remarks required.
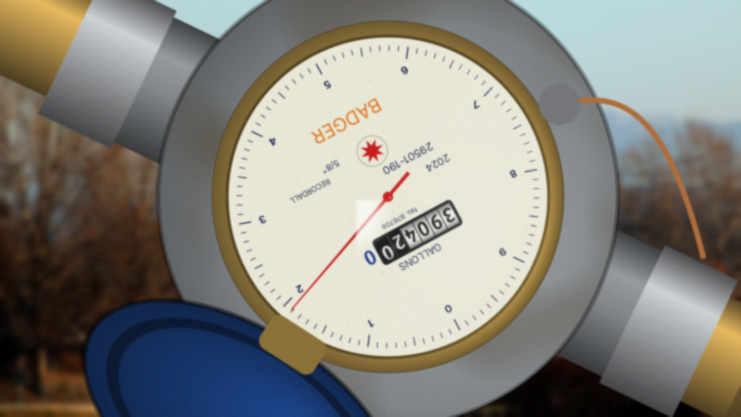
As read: {"value": 3904201.9, "unit": "gal"}
